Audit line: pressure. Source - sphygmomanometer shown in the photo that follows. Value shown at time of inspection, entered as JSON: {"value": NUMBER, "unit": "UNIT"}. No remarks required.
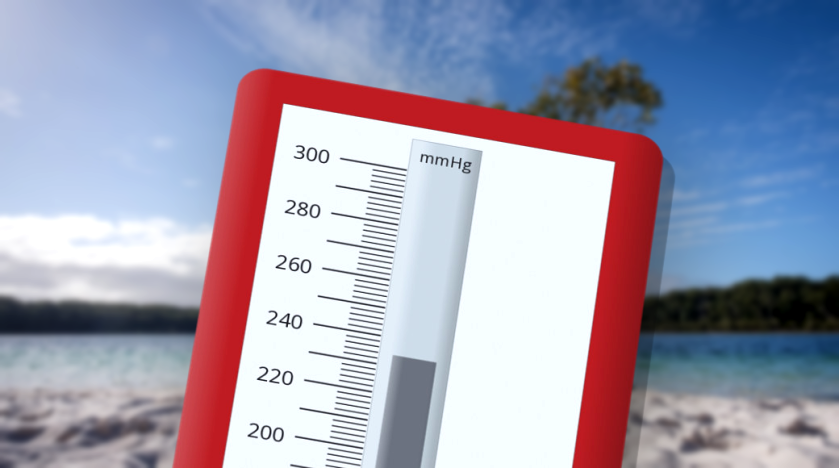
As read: {"value": 234, "unit": "mmHg"}
